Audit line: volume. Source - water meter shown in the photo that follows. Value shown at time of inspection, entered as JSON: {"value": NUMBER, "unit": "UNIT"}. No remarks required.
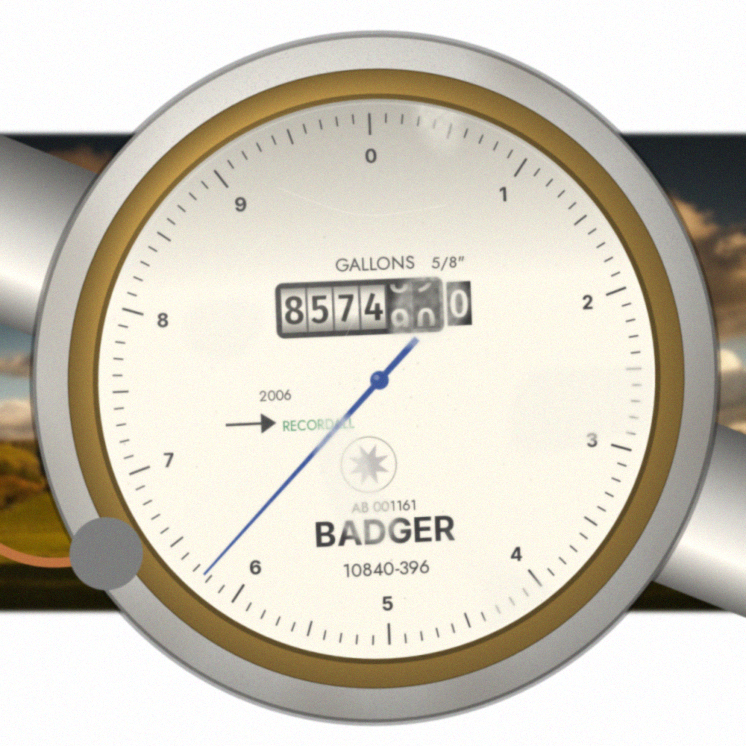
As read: {"value": 8574896.2, "unit": "gal"}
